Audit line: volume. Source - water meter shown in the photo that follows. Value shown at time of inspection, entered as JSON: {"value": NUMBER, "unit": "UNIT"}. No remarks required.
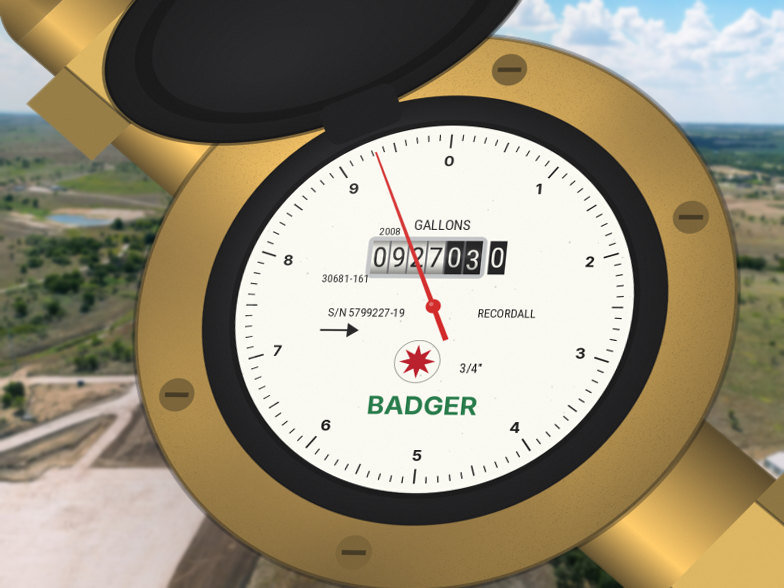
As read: {"value": 927029.3, "unit": "gal"}
